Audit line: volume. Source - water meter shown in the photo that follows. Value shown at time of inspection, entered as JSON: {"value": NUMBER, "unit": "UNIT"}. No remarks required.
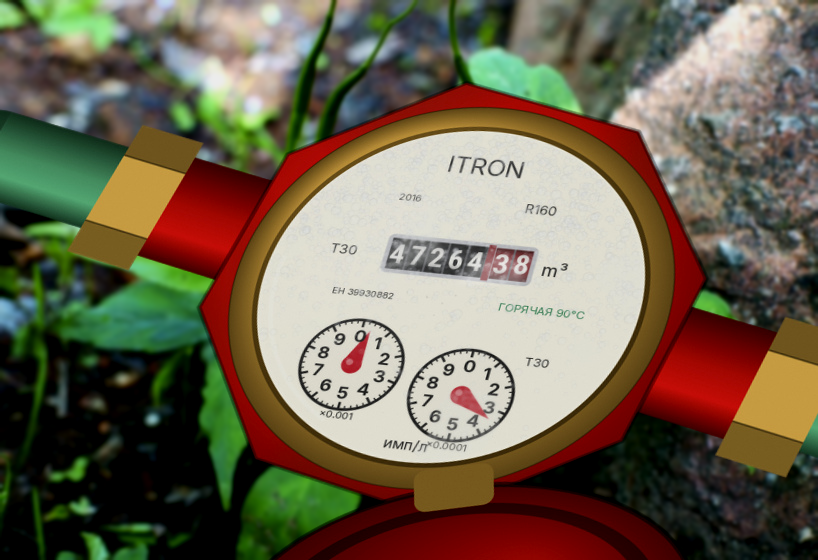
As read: {"value": 47264.3803, "unit": "m³"}
